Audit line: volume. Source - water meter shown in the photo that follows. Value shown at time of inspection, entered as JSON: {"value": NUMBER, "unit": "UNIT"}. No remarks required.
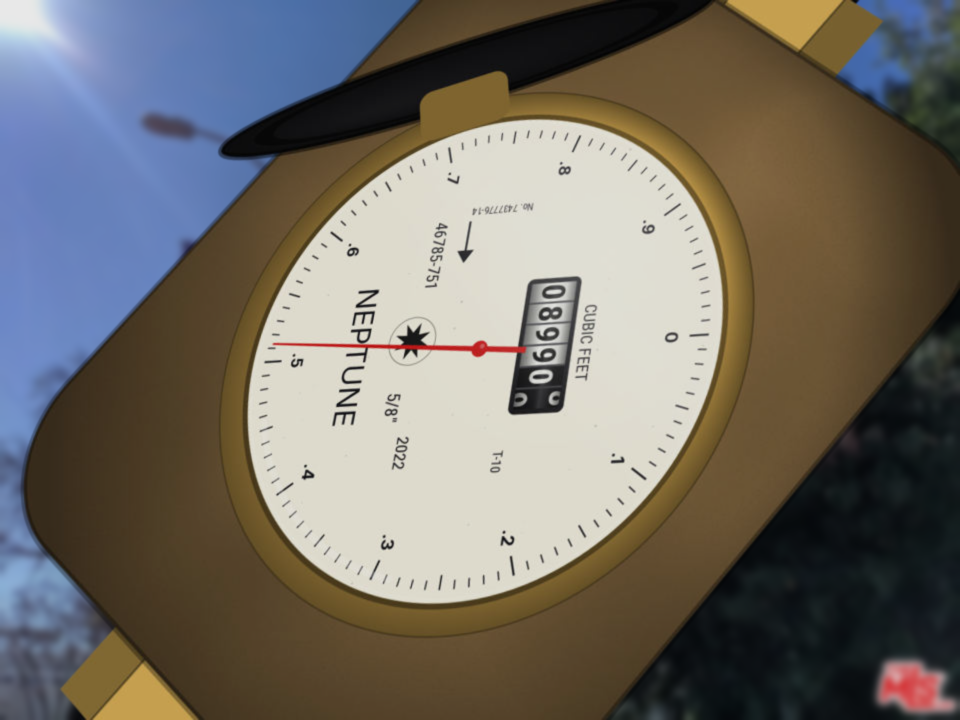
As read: {"value": 89908.51, "unit": "ft³"}
